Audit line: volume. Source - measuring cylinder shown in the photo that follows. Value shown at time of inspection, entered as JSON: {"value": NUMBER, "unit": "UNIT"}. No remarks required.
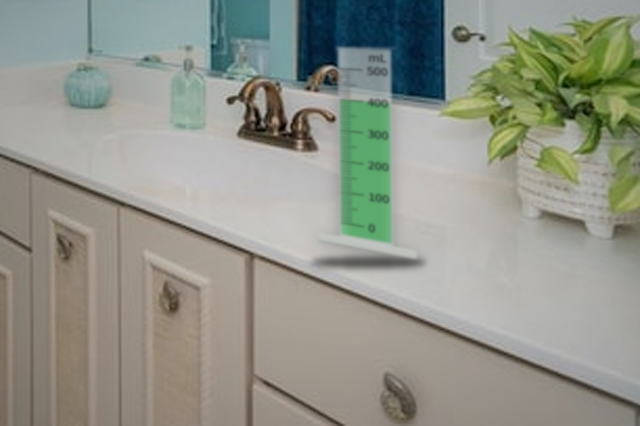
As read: {"value": 400, "unit": "mL"}
